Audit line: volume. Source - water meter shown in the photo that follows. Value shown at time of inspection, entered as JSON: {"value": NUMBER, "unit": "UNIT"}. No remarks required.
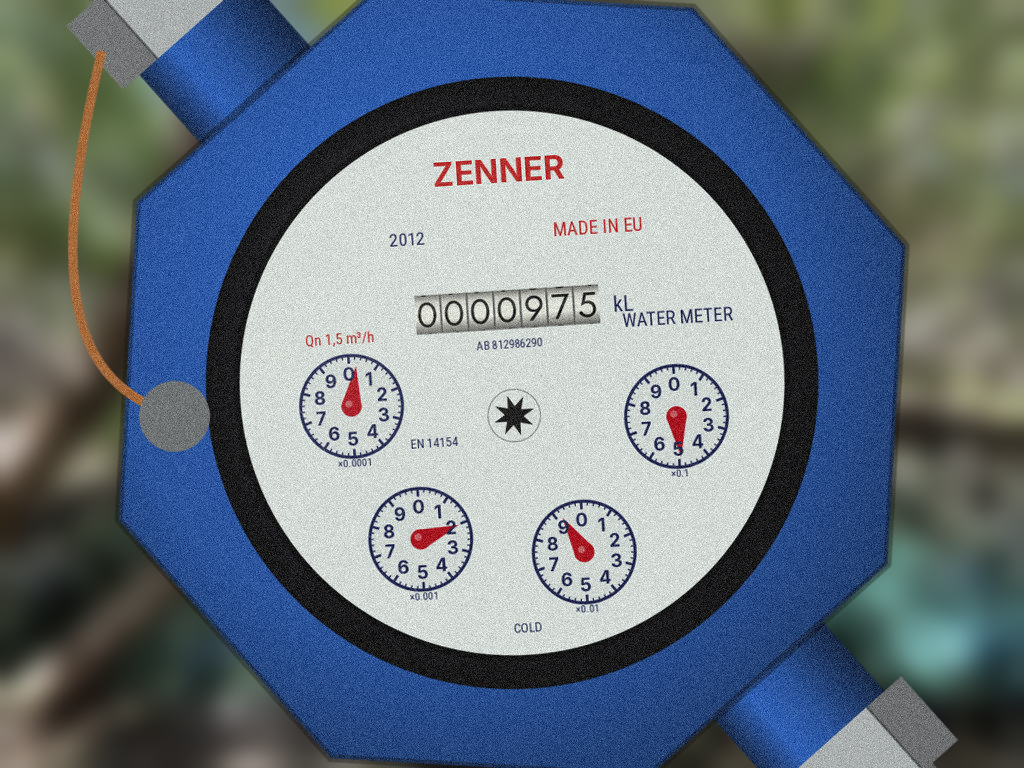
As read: {"value": 975.4920, "unit": "kL"}
